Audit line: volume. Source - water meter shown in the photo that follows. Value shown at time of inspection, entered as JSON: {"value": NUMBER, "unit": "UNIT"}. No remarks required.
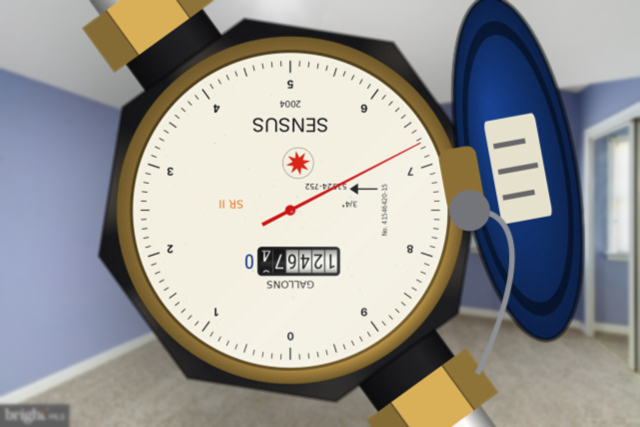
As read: {"value": 1246736.7, "unit": "gal"}
